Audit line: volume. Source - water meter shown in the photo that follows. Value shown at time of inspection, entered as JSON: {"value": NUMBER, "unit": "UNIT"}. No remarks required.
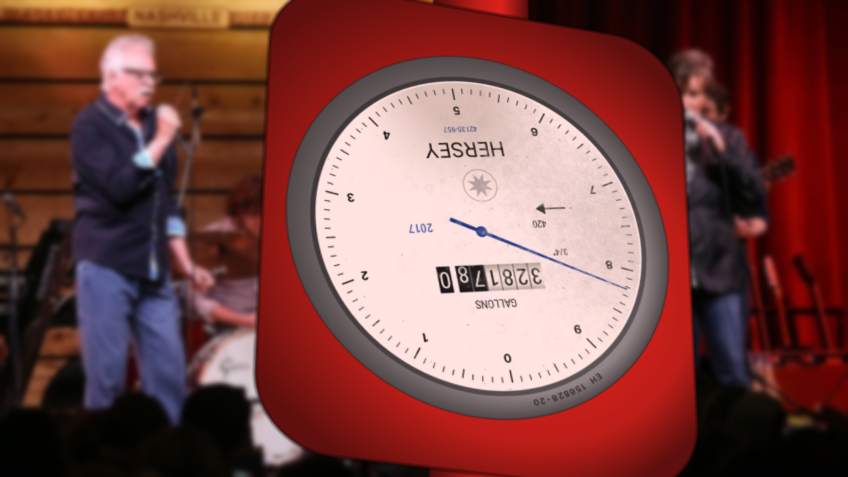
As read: {"value": 3281778.2, "unit": "gal"}
